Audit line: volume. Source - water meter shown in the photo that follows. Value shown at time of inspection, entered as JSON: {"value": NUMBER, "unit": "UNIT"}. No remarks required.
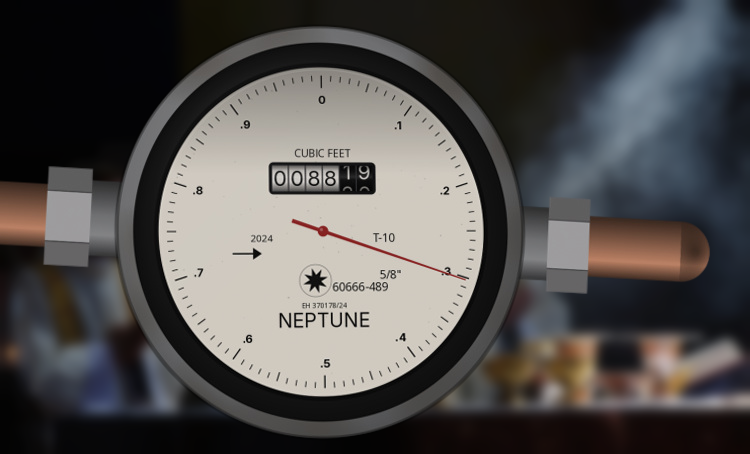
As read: {"value": 8819.30, "unit": "ft³"}
